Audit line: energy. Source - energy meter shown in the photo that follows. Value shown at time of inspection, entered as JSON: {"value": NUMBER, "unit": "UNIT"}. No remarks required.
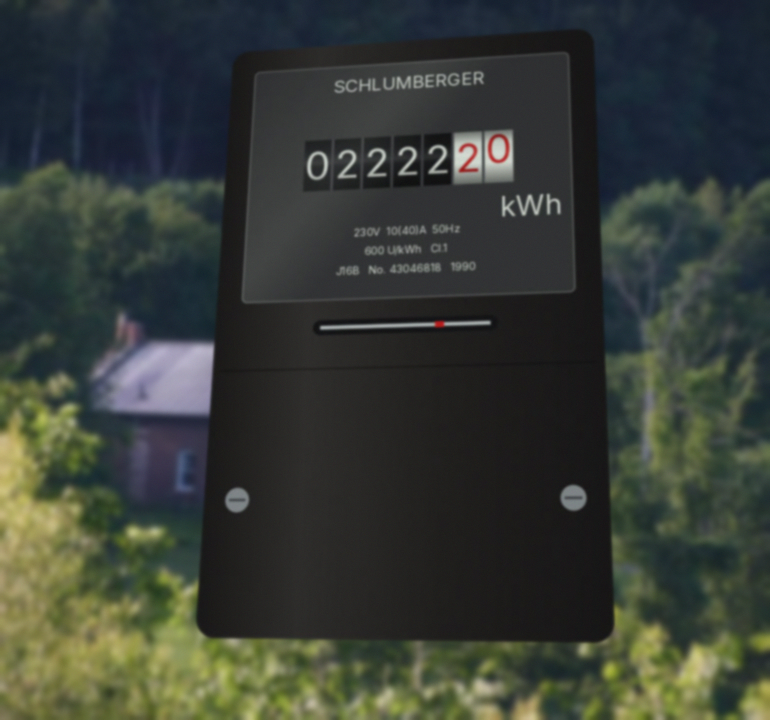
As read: {"value": 2222.20, "unit": "kWh"}
